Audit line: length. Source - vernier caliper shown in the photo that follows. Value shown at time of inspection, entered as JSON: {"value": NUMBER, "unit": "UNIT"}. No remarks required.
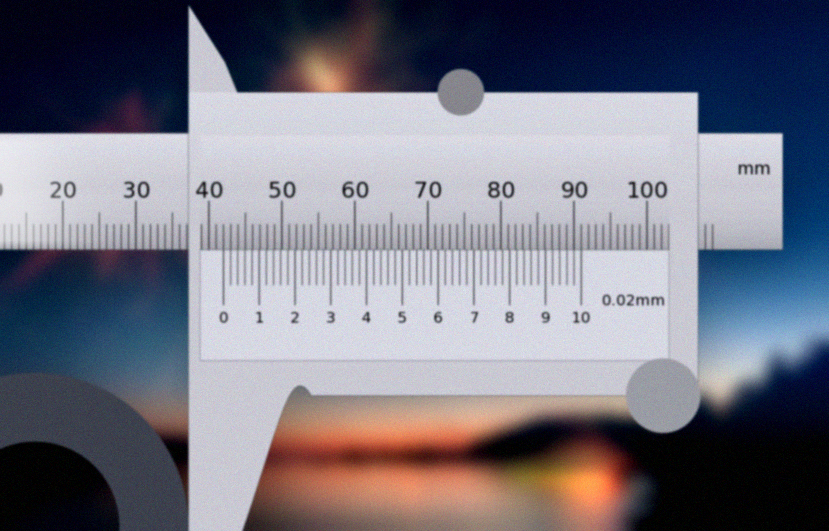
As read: {"value": 42.0, "unit": "mm"}
